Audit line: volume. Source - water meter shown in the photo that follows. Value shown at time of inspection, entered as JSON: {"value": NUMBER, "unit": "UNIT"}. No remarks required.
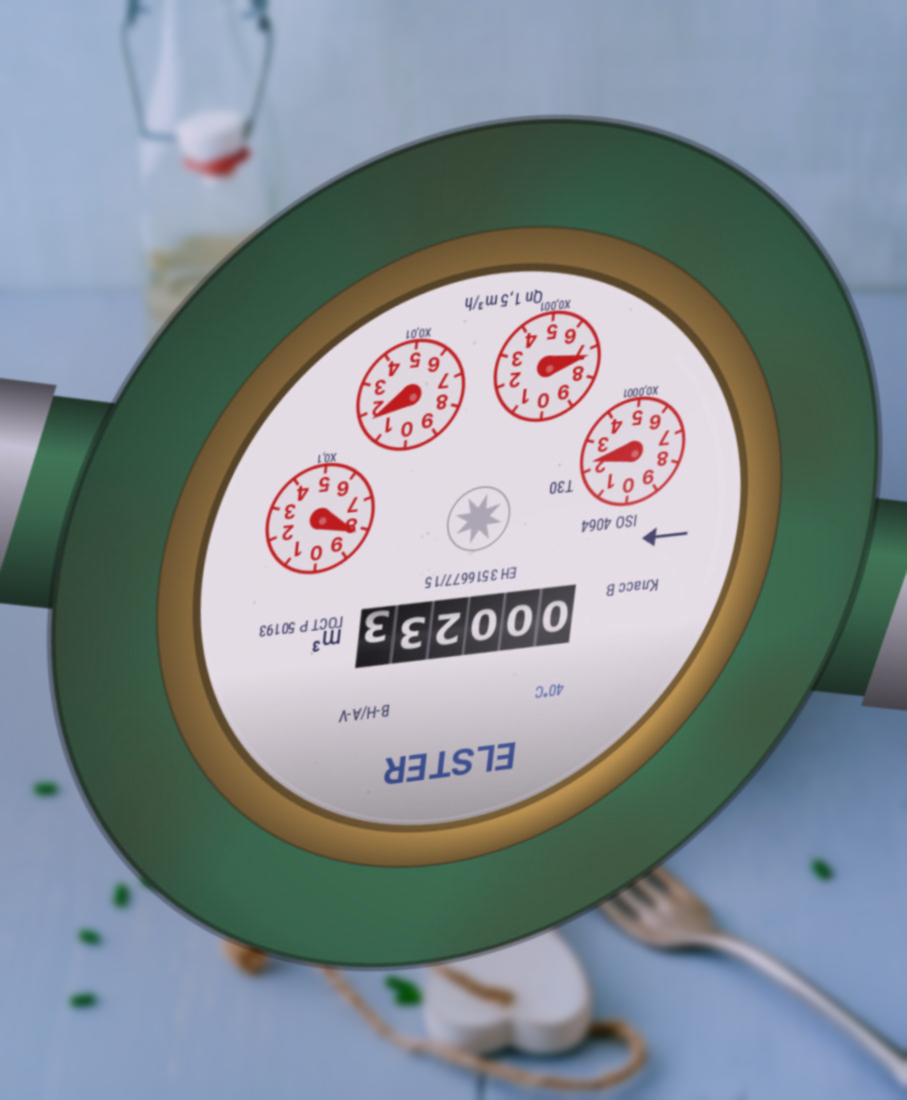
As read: {"value": 232.8172, "unit": "m³"}
